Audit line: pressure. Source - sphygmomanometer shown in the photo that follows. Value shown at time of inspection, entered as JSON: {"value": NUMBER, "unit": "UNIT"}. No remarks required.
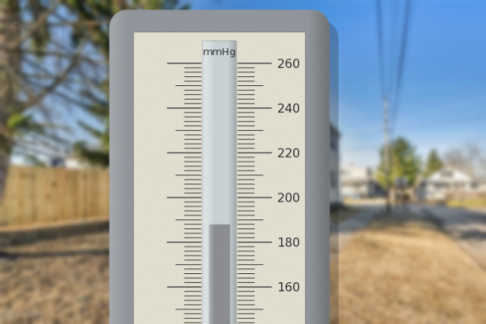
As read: {"value": 188, "unit": "mmHg"}
